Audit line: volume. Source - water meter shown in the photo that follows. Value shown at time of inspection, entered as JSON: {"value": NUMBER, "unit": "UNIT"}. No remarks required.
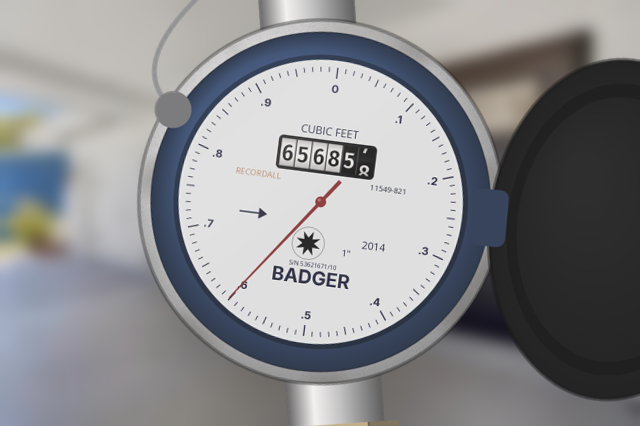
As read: {"value": 656857.60, "unit": "ft³"}
